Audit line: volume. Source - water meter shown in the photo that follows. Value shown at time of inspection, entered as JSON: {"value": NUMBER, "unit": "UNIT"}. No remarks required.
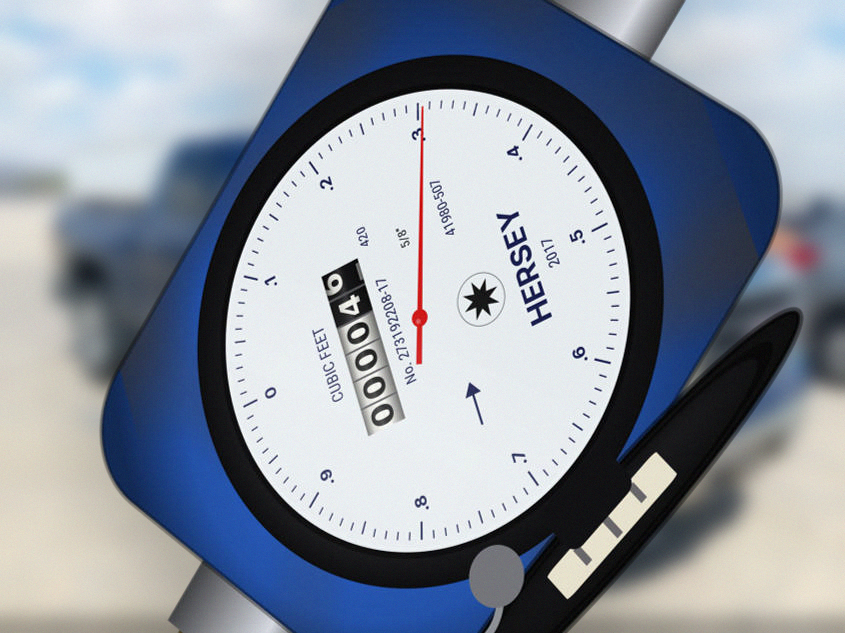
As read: {"value": 46.30, "unit": "ft³"}
